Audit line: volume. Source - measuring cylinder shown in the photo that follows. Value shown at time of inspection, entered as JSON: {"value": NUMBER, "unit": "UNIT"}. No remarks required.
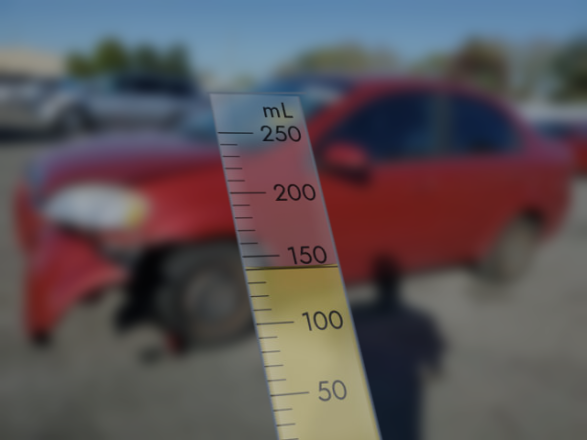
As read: {"value": 140, "unit": "mL"}
